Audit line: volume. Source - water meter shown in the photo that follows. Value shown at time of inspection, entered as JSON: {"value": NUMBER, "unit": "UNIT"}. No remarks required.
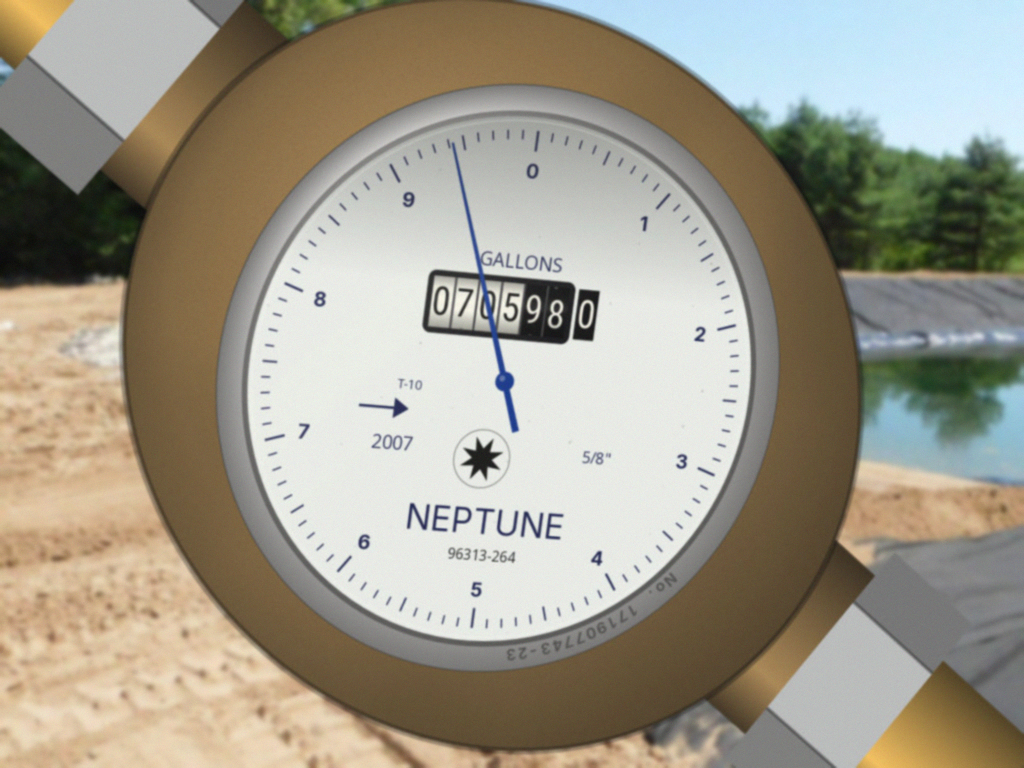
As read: {"value": 705979.4, "unit": "gal"}
